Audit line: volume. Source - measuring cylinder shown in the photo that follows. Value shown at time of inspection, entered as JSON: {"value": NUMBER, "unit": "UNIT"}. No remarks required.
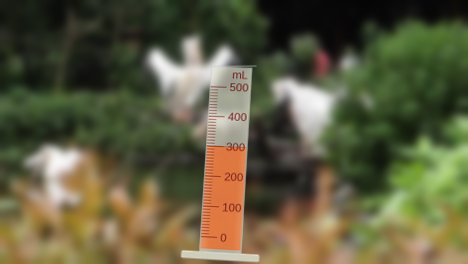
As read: {"value": 300, "unit": "mL"}
